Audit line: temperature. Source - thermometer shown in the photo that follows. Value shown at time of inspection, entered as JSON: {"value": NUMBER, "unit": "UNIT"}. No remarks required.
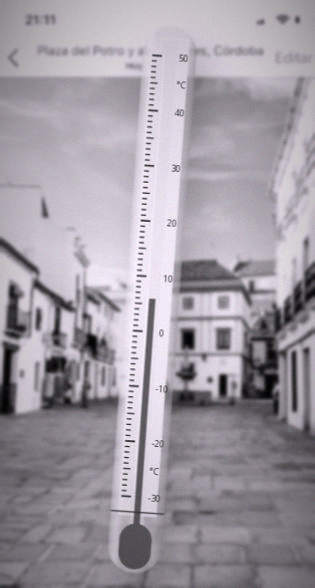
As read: {"value": 6, "unit": "°C"}
